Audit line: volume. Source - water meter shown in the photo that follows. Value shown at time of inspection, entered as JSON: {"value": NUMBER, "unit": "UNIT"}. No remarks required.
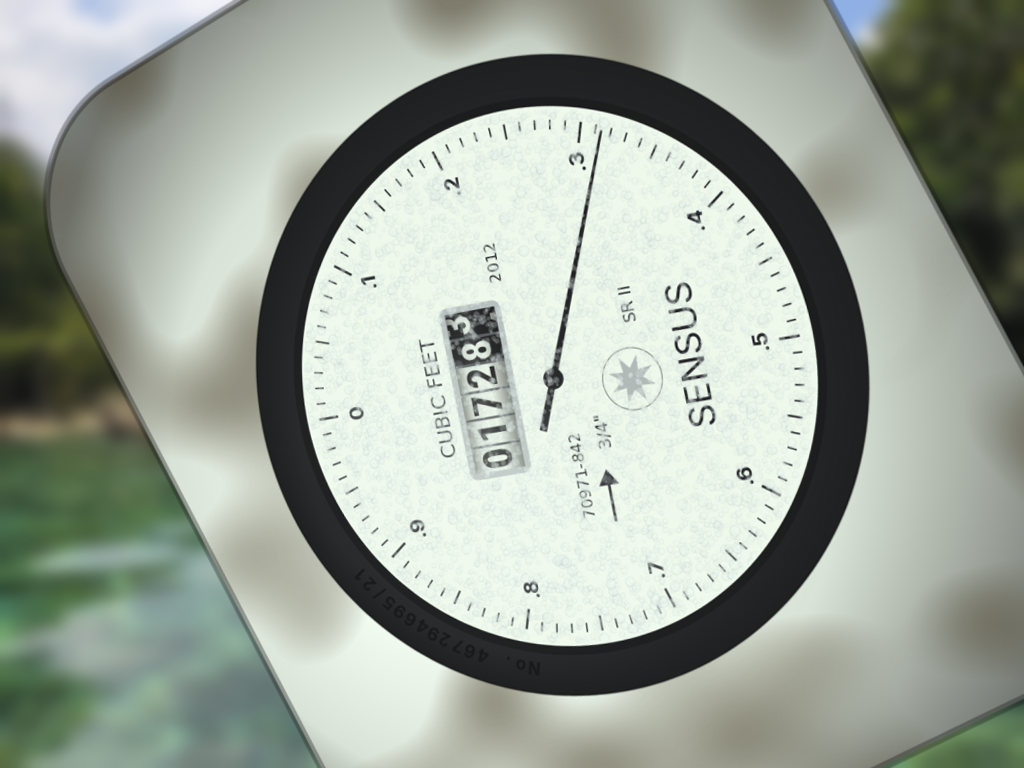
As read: {"value": 17283.31, "unit": "ft³"}
